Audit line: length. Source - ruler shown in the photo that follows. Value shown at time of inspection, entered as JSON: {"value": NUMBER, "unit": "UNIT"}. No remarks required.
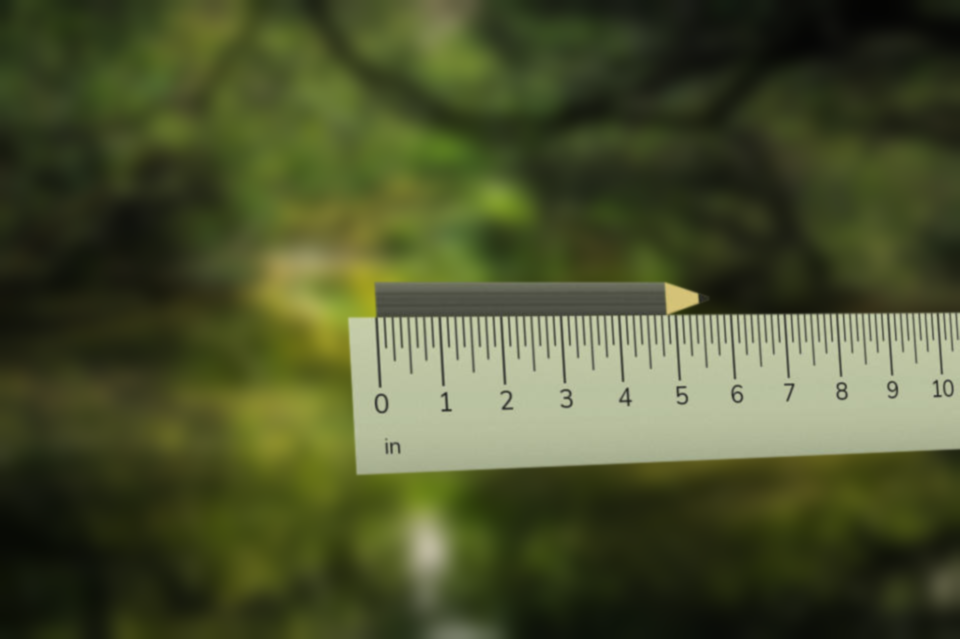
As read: {"value": 5.625, "unit": "in"}
